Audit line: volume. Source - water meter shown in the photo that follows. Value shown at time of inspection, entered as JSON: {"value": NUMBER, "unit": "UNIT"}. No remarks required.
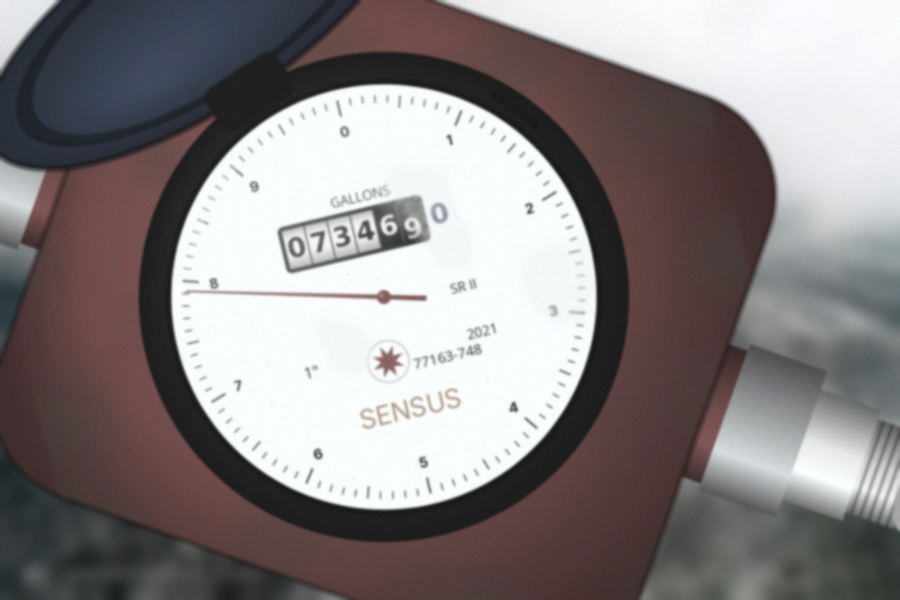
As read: {"value": 734687.9, "unit": "gal"}
